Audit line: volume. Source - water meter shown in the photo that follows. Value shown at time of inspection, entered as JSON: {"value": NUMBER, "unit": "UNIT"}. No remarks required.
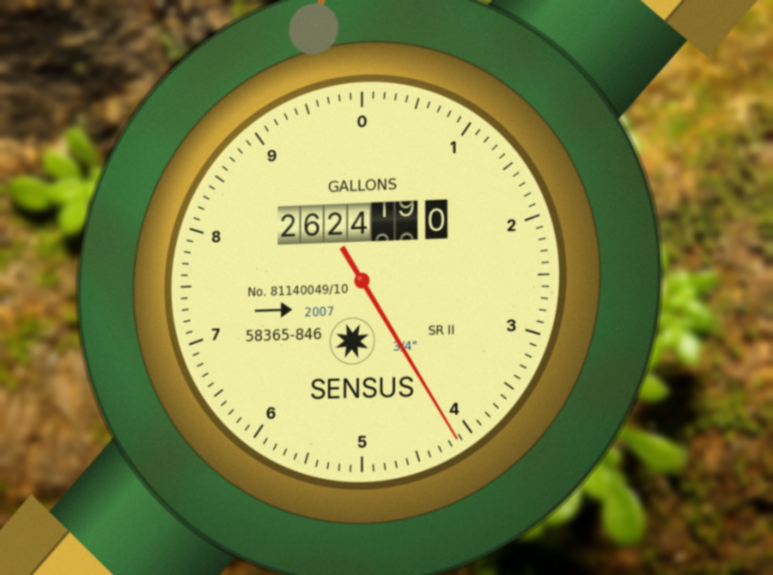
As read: {"value": 2624194.1, "unit": "gal"}
